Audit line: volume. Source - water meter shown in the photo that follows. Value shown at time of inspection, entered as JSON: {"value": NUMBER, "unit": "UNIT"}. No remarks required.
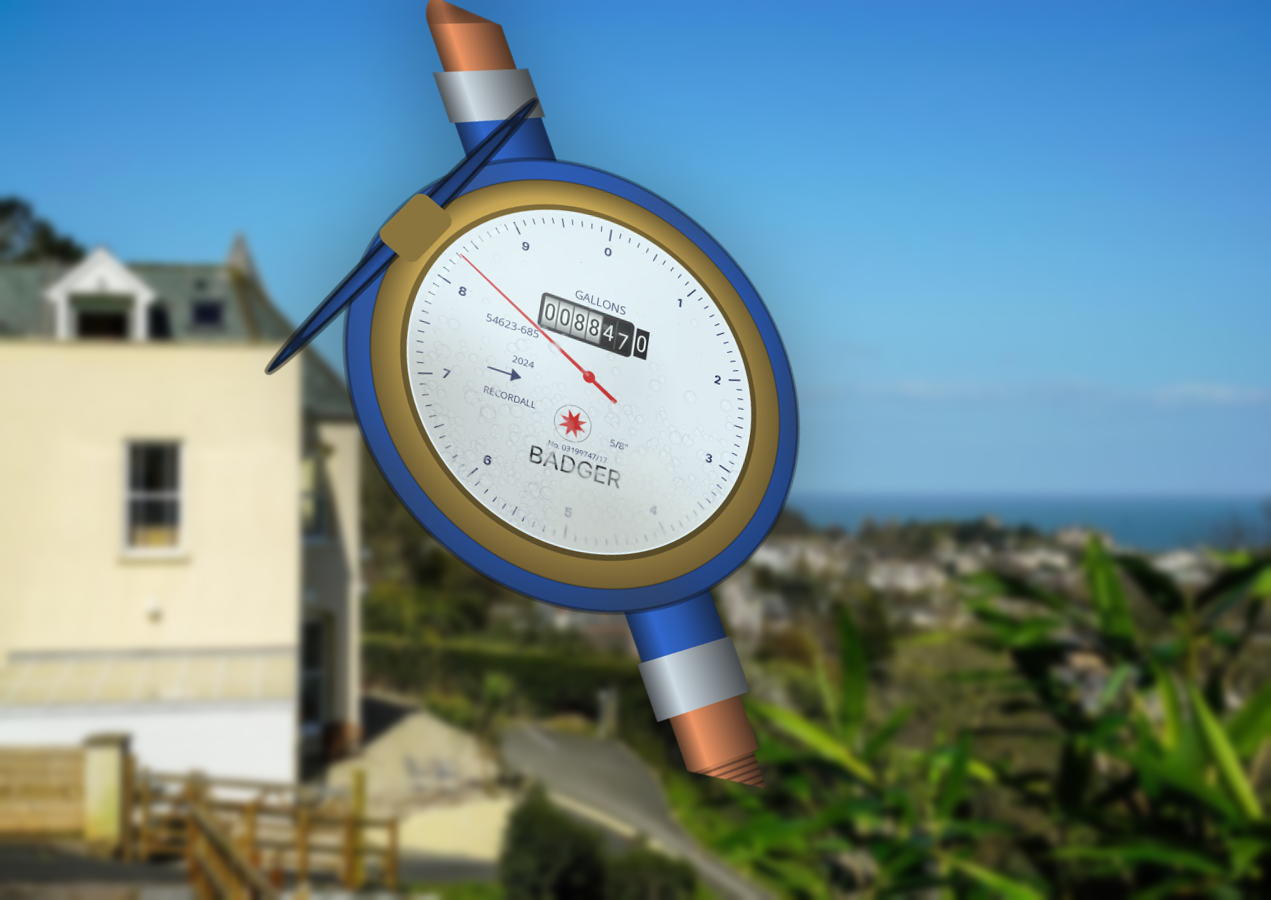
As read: {"value": 88468.3, "unit": "gal"}
